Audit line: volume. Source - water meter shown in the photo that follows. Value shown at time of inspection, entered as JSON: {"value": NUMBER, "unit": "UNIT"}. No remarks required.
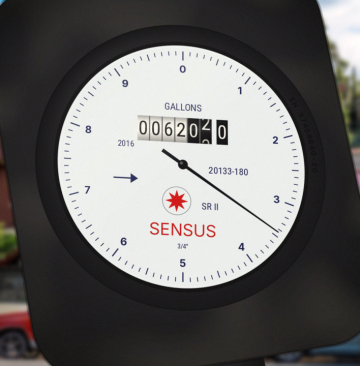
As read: {"value": 62023.4, "unit": "gal"}
